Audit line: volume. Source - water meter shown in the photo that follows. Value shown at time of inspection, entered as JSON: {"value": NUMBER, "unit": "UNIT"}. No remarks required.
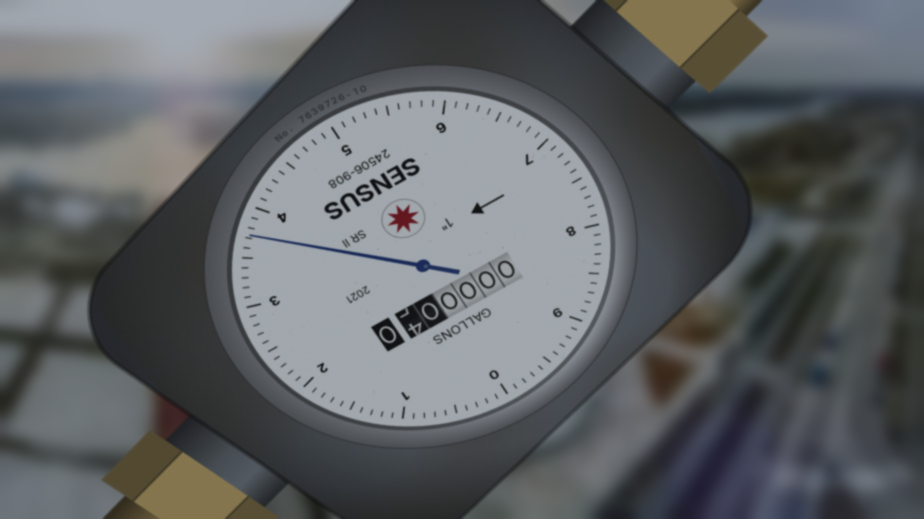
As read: {"value": 43.7, "unit": "gal"}
